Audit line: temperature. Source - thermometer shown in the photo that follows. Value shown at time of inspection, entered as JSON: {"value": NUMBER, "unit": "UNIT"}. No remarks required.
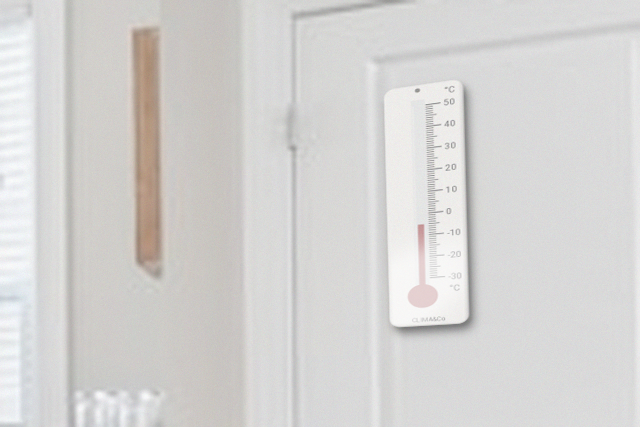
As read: {"value": -5, "unit": "°C"}
